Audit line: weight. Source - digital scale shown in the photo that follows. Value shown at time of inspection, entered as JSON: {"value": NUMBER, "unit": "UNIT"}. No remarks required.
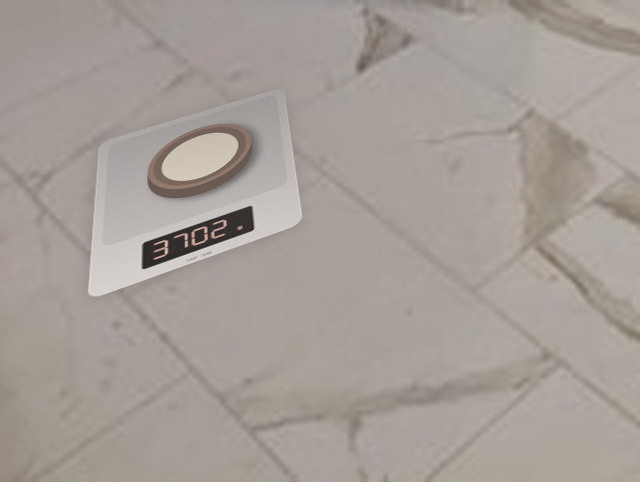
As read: {"value": 3702, "unit": "g"}
